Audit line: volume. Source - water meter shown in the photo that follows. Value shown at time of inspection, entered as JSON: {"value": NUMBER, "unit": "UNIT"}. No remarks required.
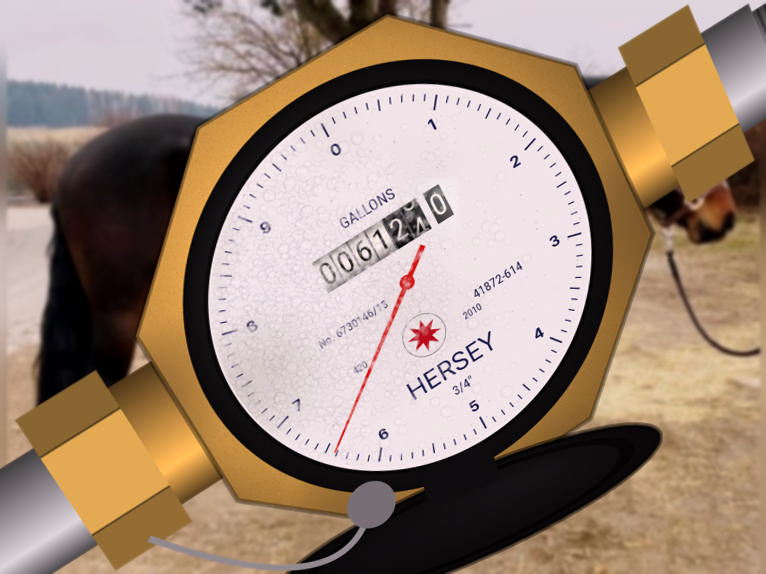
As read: {"value": 61236.4, "unit": "gal"}
